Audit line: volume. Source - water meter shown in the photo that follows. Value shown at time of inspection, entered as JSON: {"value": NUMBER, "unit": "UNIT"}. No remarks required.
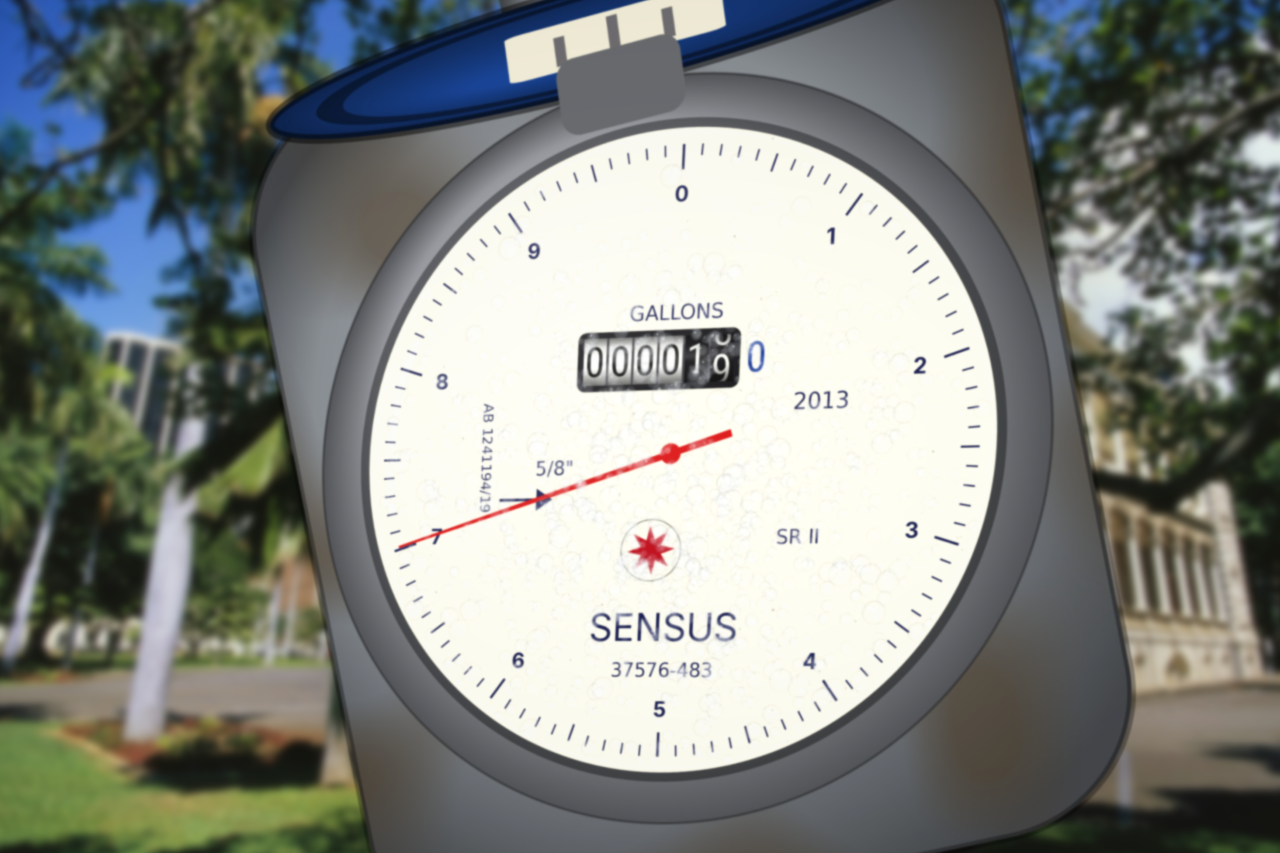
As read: {"value": 187.0, "unit": "gal"}
